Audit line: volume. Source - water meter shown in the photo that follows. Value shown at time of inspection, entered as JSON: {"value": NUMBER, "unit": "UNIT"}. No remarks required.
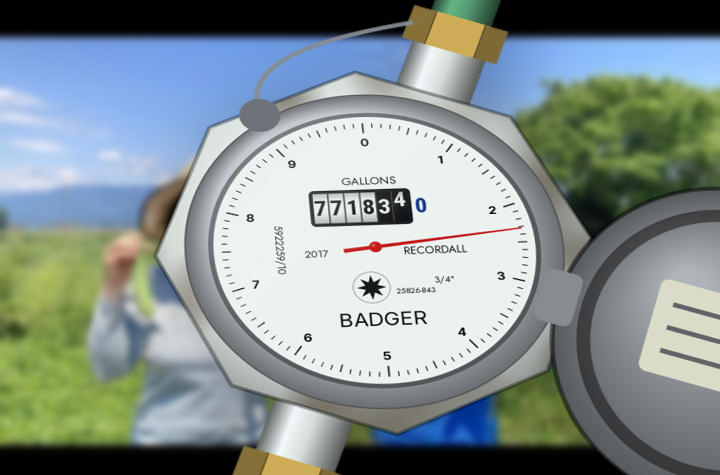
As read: {"value": 7718342.3, "unit": "gal"}
